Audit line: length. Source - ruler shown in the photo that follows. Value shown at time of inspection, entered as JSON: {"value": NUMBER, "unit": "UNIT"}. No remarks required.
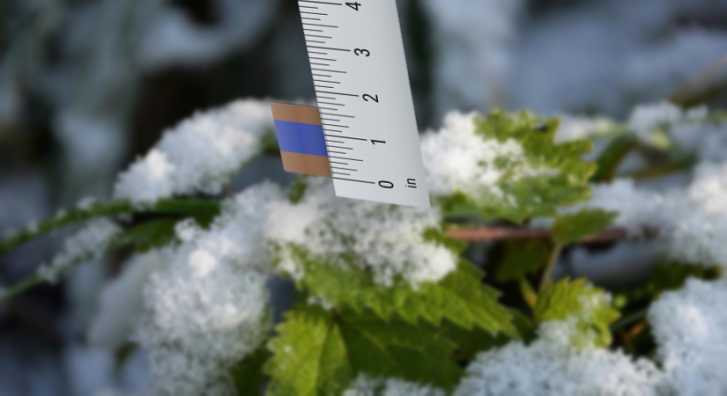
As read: {"value": 1.625, "unit": "in"}
